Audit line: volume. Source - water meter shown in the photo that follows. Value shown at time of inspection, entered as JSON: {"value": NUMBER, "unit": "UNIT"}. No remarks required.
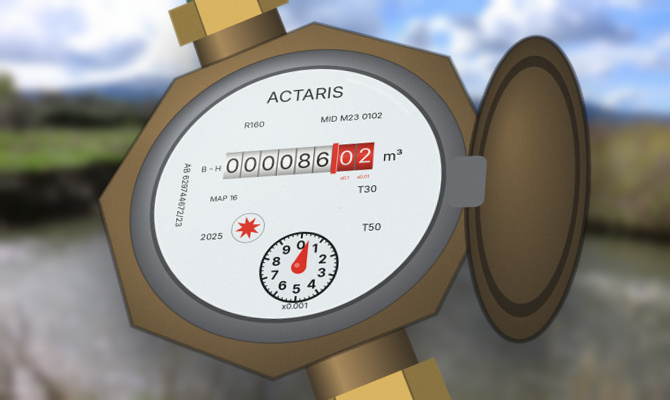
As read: {"value": 86.020, "unit": "m³"}
